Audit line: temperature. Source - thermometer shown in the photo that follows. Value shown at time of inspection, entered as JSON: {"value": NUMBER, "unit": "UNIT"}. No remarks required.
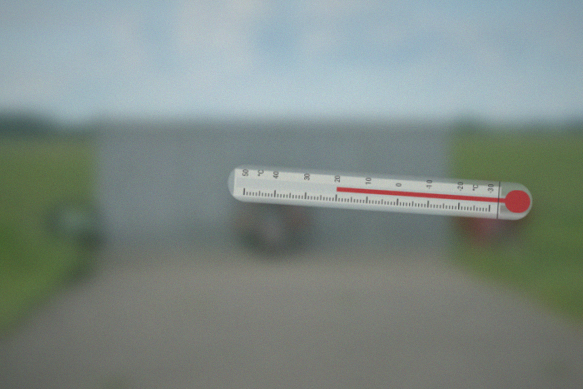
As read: {"value": 20, "unit": "°C"}
